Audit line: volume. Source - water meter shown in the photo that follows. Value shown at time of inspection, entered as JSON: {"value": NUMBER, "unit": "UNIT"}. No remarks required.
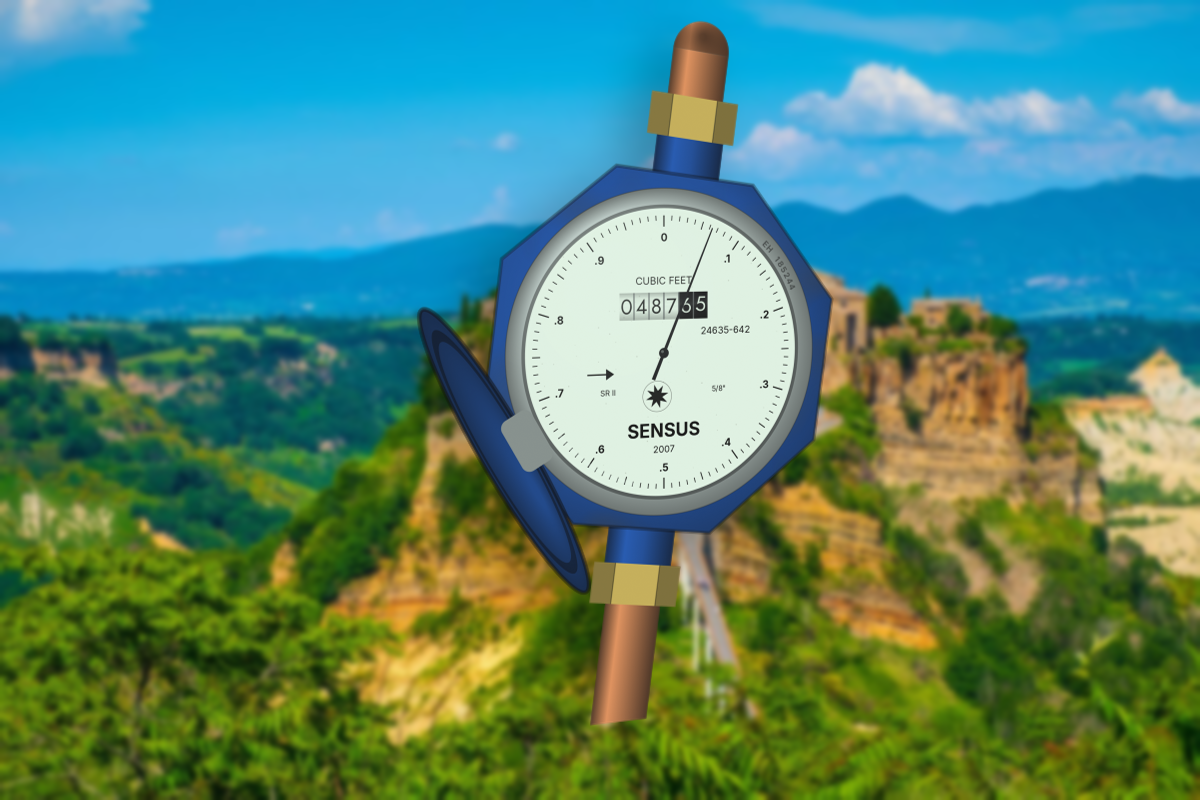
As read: {"value": 48765.06, "unit": "ft³"}
